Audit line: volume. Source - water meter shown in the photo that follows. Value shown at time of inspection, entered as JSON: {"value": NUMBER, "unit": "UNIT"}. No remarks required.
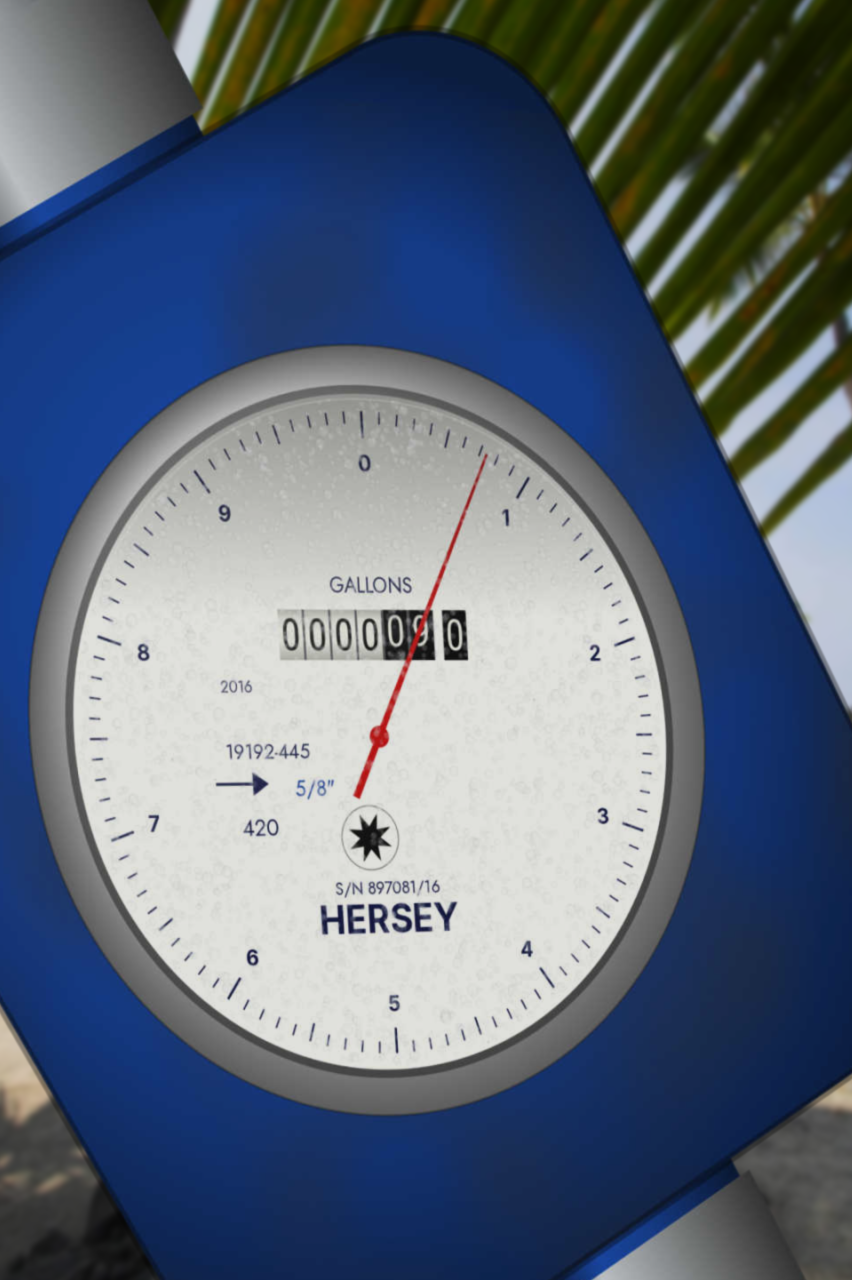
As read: {"value": 90.7, "unit": "gal"}
